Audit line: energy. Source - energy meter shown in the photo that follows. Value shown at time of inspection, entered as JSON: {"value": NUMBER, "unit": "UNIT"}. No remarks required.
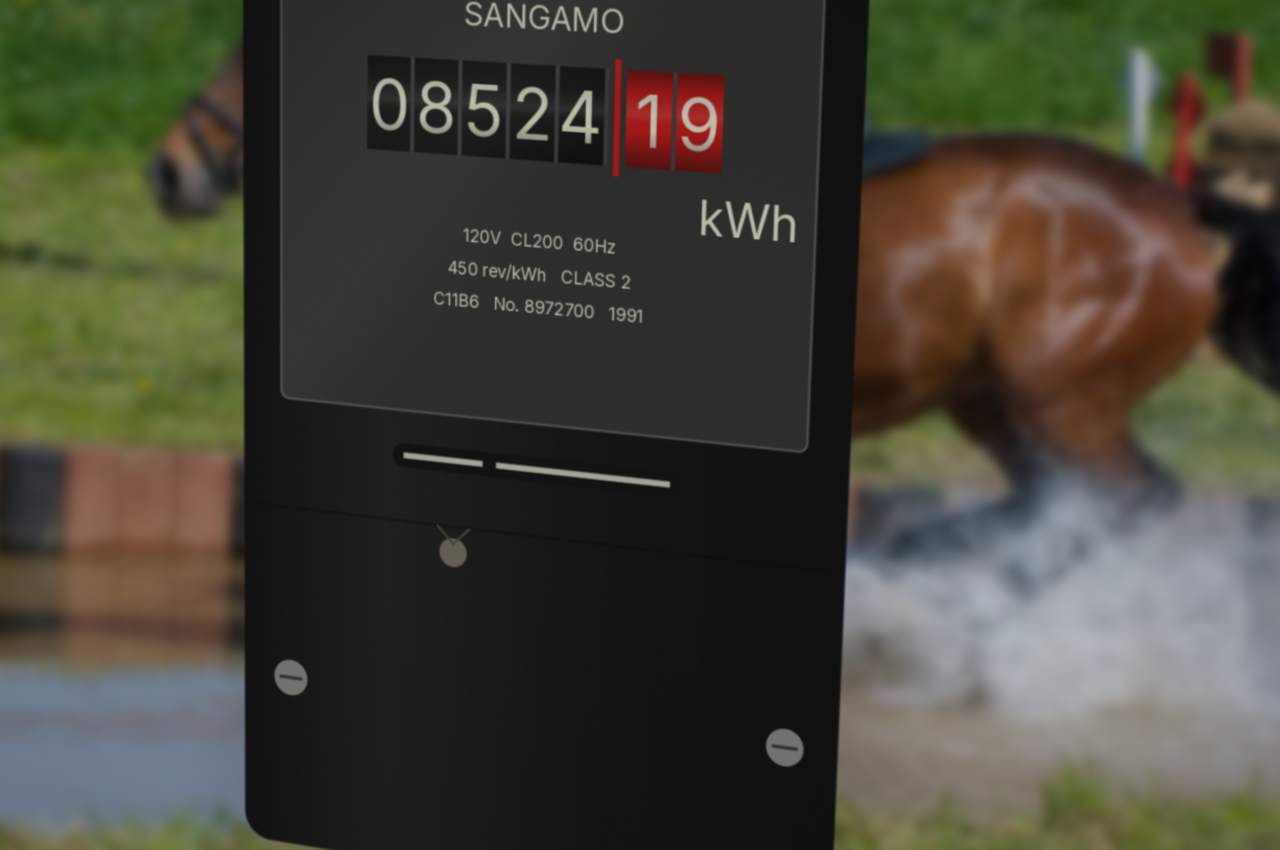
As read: {"value": 8524.19, "unit": "kWh"}
